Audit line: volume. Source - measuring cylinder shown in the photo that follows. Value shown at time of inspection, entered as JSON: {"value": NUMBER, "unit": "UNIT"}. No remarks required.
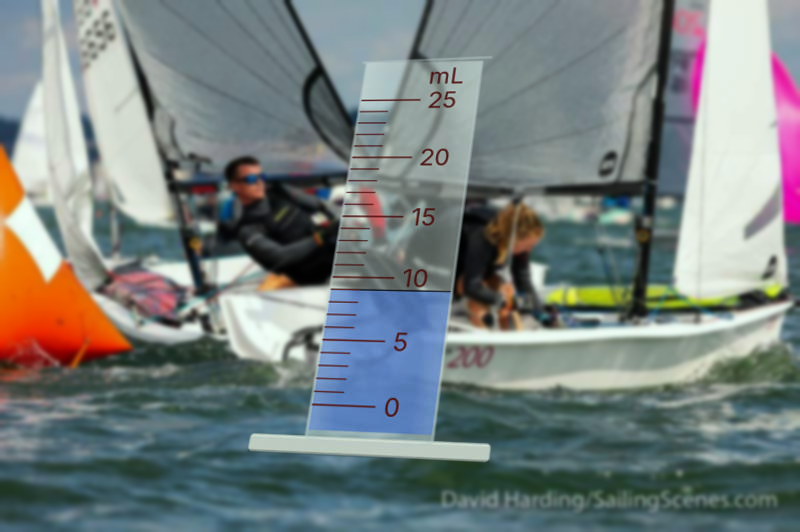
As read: {"value": 9, "unit": "mL"}
